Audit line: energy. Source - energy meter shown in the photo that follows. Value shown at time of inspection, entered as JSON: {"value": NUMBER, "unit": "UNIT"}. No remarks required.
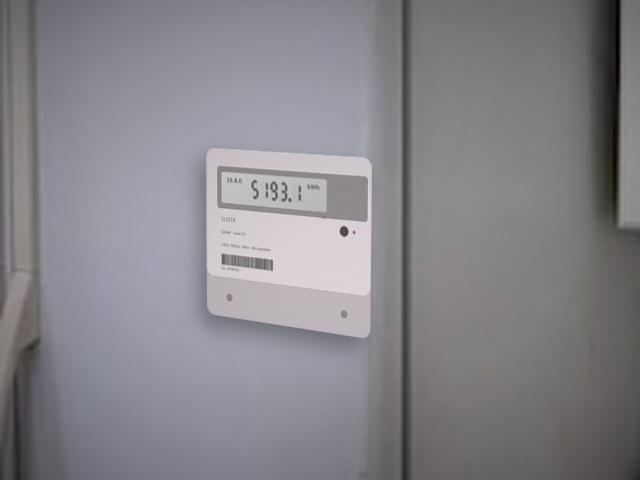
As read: {"value": 5193.1, "unit": "kWh"}
